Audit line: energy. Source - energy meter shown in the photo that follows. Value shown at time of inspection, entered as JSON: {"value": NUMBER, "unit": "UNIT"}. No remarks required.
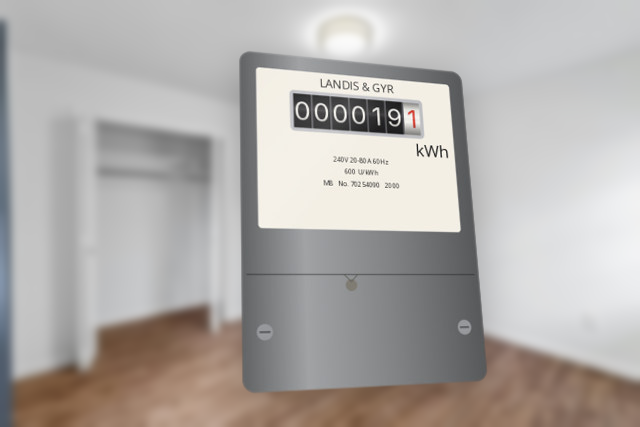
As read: {"value": 19.1, "unit": "kWh"}
